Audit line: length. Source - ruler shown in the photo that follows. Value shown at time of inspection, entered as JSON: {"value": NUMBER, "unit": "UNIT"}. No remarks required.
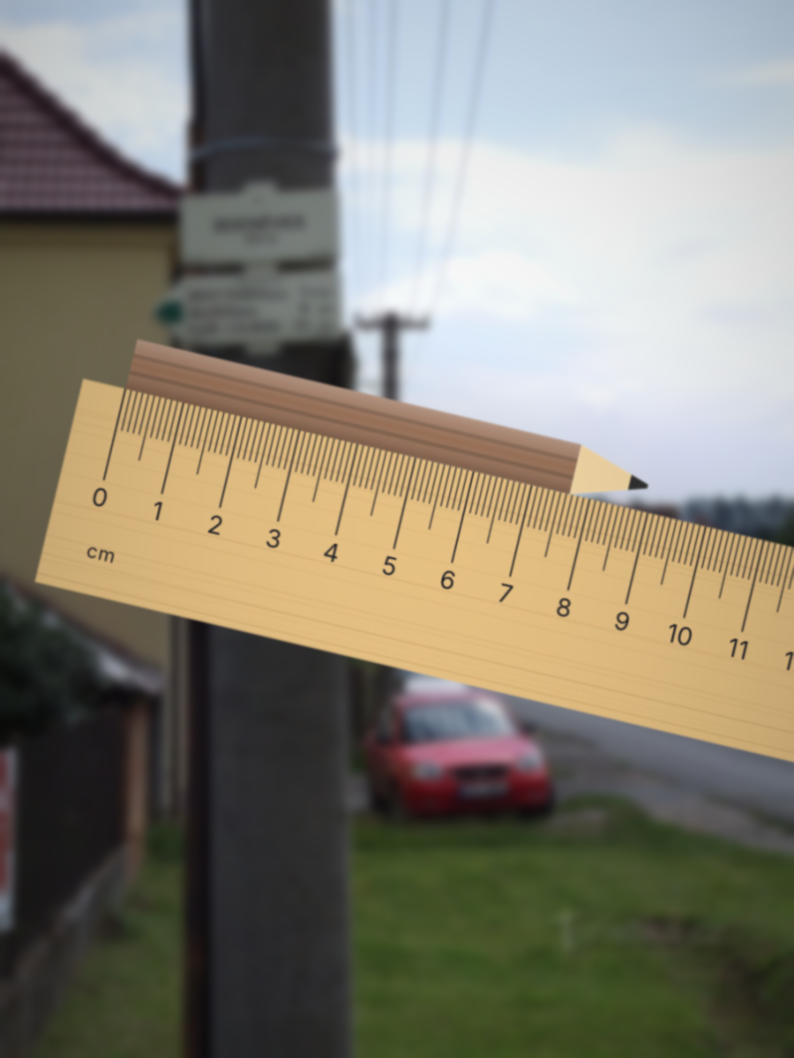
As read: {"value": 8.9, "unit": "cm"}
